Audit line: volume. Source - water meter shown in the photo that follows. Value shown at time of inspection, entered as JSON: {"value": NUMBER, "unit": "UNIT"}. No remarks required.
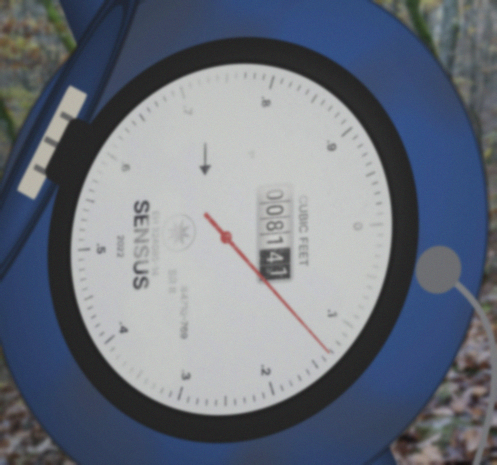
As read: {"value": 8141.13, "unit": "ft³"}
